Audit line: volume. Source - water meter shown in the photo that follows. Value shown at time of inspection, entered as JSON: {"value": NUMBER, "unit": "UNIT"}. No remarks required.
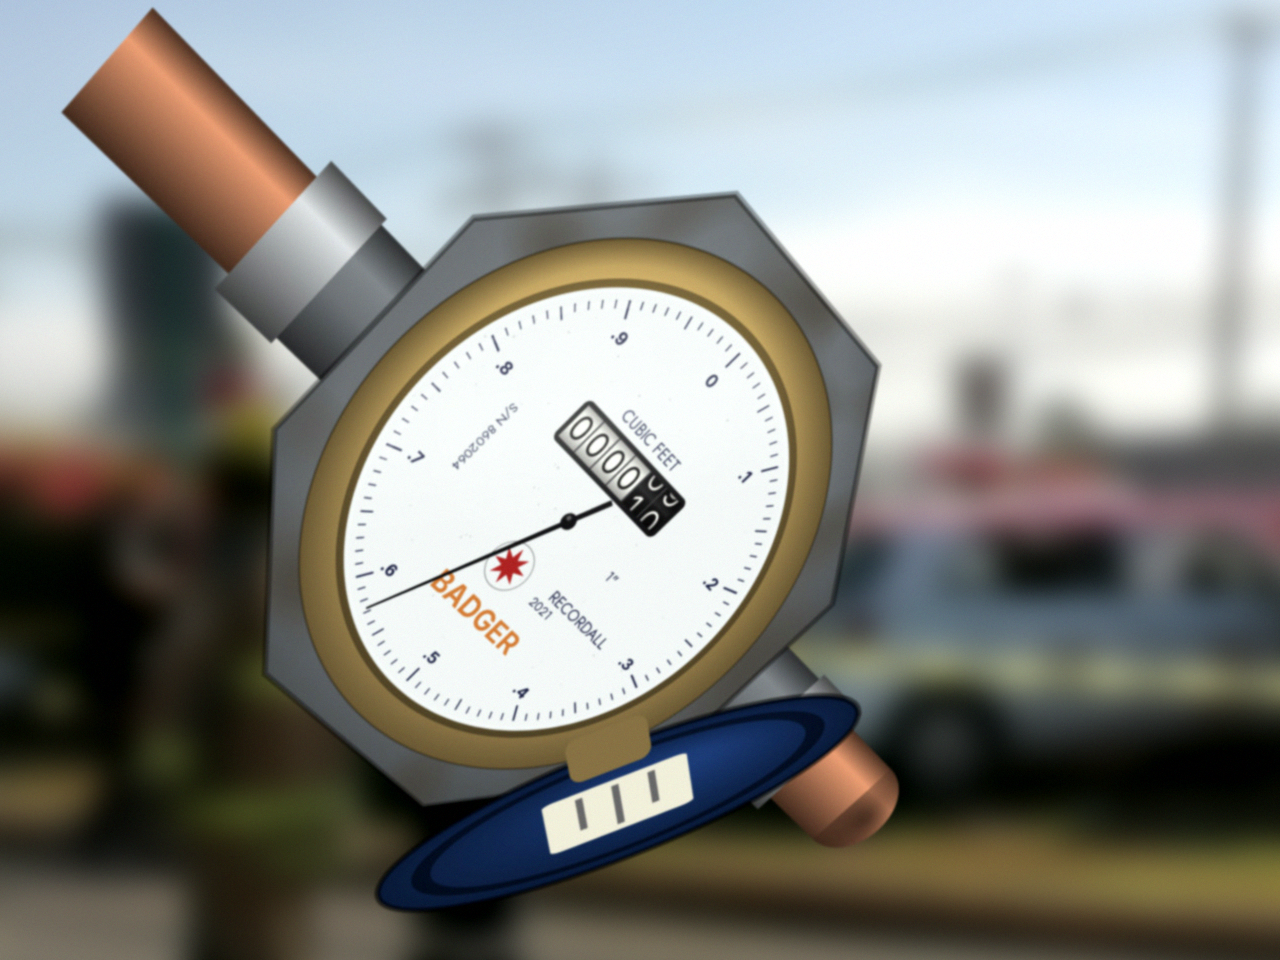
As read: {"value": 9.57, "unit": "ft³"}
